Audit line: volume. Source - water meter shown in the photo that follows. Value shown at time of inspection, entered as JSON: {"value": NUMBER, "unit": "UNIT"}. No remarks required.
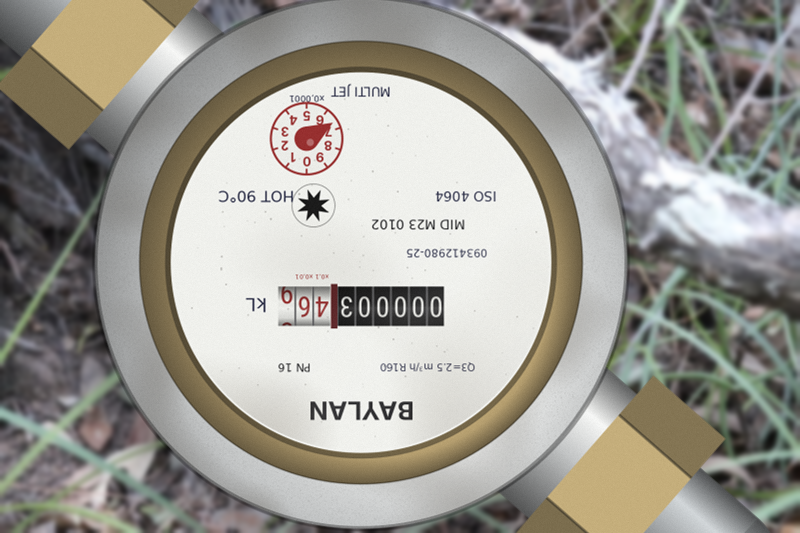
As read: {"value": 3.4686, "unit": "kL"}
